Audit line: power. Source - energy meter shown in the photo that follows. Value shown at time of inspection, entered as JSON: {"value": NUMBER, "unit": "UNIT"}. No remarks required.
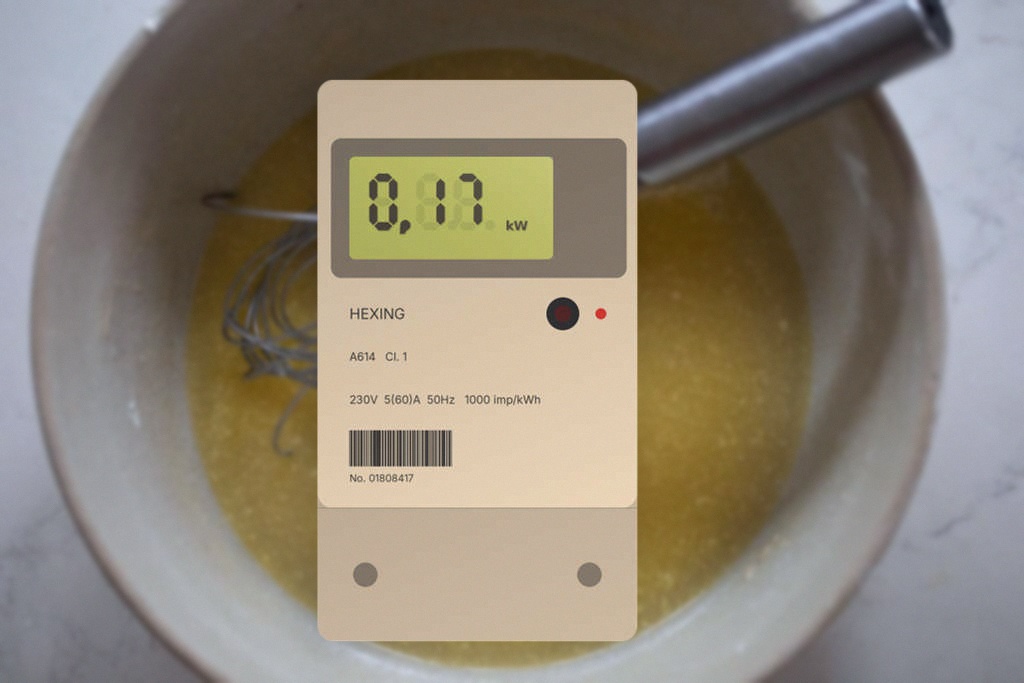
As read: {"value": 0.17, "unit": "kW"}
